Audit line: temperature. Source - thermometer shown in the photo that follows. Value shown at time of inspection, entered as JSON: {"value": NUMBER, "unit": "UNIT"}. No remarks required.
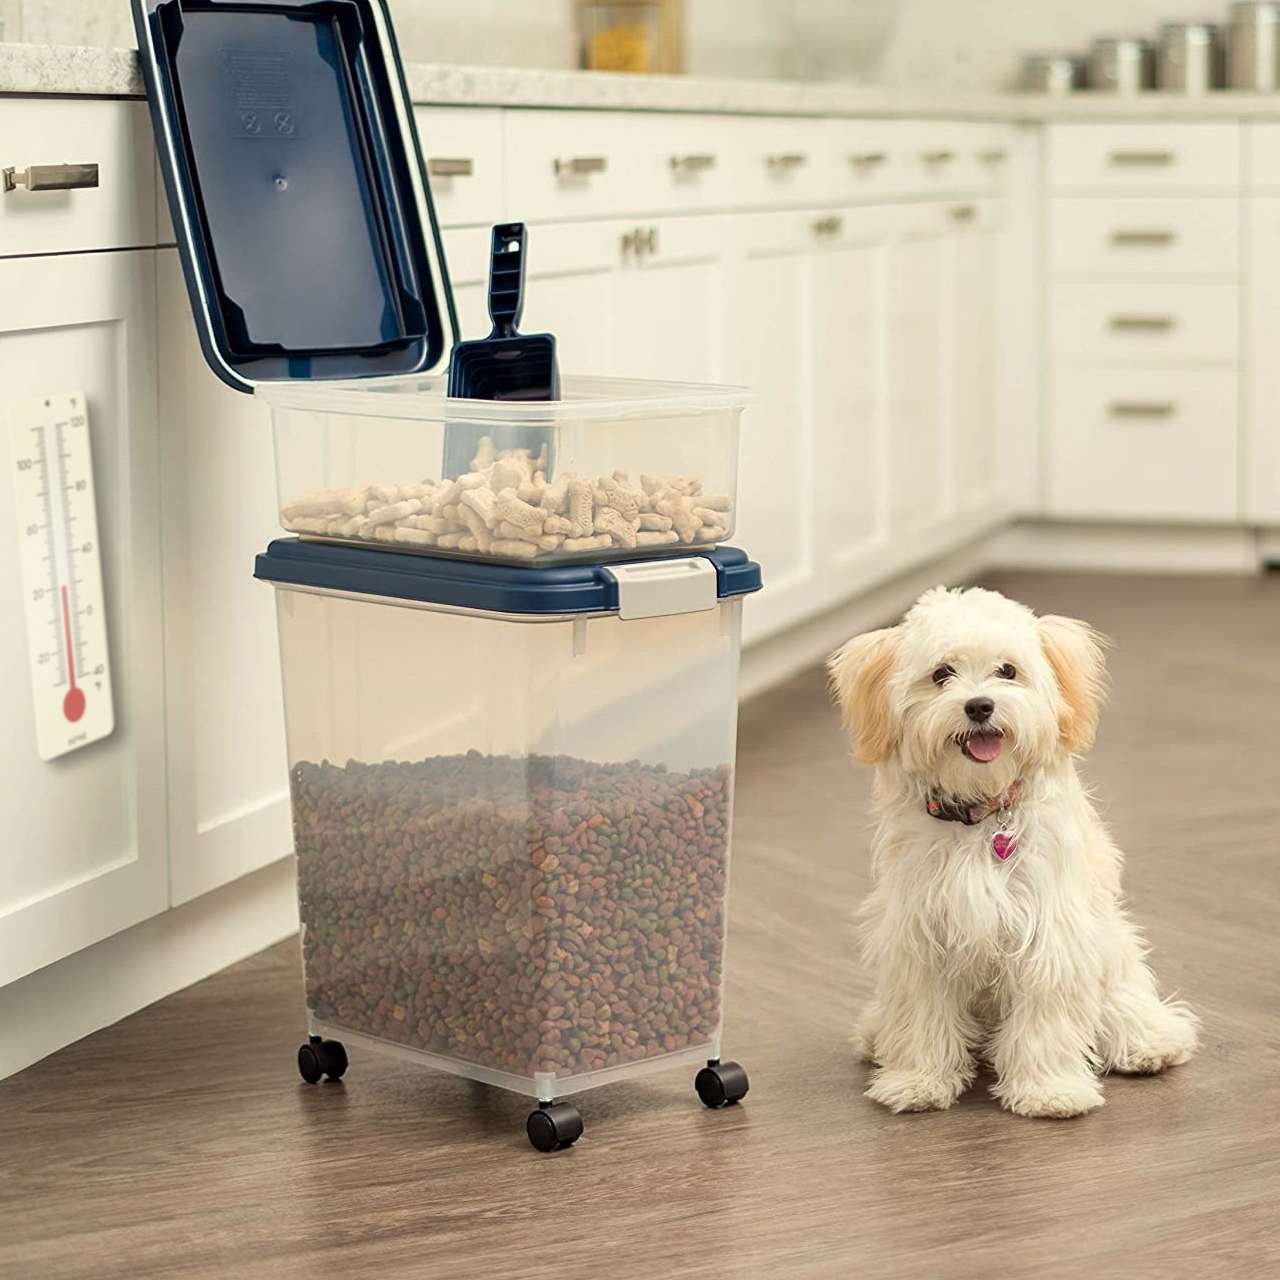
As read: {"value": 20, "unit": "°F"}
